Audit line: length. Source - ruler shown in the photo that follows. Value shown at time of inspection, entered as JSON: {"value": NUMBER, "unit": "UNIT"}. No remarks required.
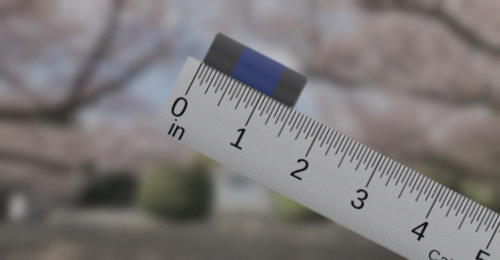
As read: {"value": 1.5, "unit": "in"}
